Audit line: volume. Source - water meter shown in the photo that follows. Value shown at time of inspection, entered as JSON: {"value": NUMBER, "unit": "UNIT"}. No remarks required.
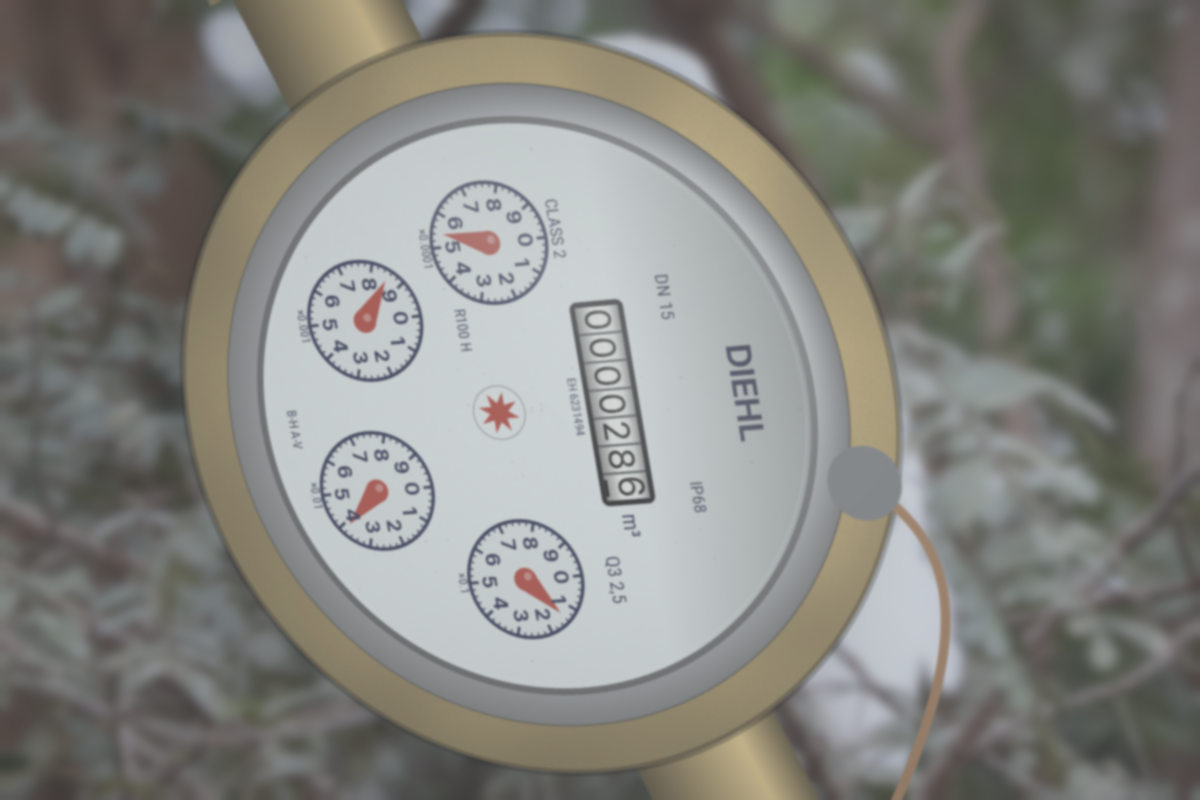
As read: {"value": 286.1385, "unit": "m³"}
